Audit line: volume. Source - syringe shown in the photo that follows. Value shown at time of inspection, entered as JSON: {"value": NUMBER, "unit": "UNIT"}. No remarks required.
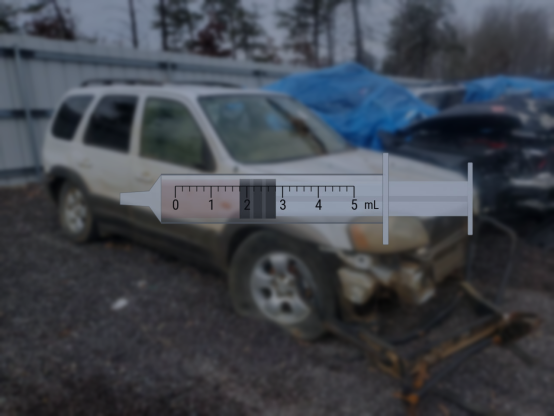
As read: {"value": 1.8, "unit": "mL"}
